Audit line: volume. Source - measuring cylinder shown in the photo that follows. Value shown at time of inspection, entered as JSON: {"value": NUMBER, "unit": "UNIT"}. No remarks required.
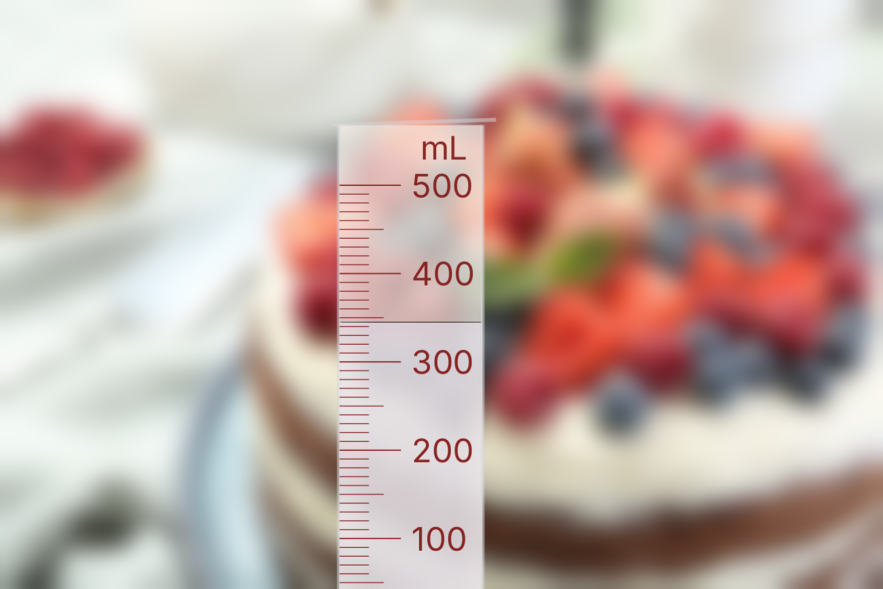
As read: {"value": 345, "unit": "mL"}
